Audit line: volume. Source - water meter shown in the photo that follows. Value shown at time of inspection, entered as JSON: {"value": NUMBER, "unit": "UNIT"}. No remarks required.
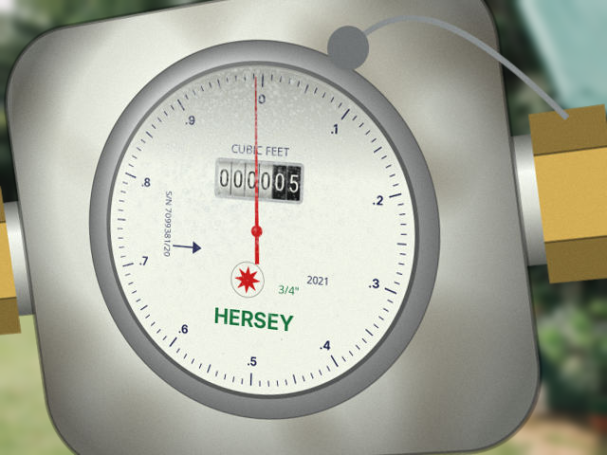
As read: {"value": 4.99, "unit": "ft³"}
